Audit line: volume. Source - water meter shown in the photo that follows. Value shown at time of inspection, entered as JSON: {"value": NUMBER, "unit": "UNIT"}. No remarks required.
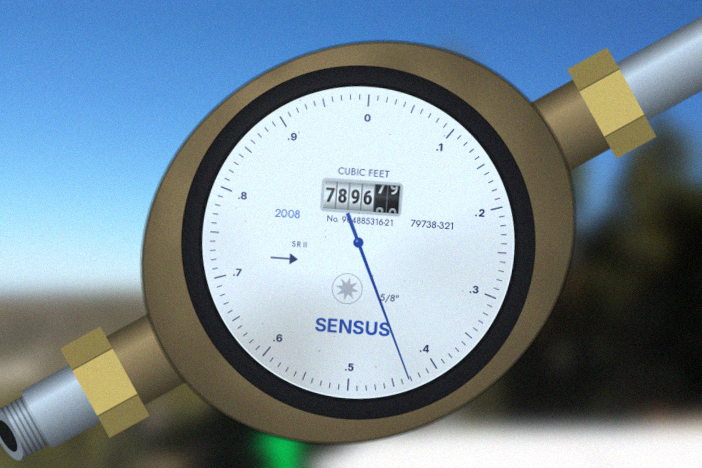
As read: {"value": 789679.43, "unit": "ft³"}
